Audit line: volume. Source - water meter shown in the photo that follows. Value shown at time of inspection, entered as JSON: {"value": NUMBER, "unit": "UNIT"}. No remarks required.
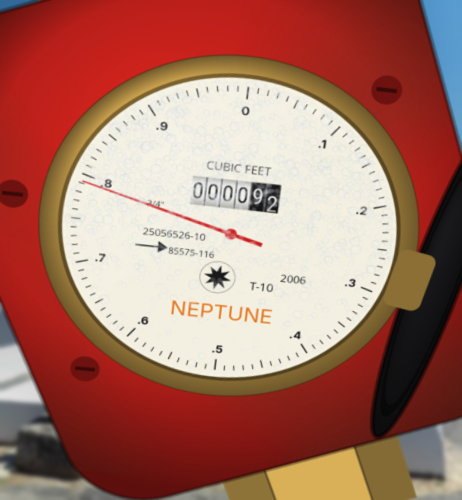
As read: {"value": 91.79, "unit": "ft³"}
